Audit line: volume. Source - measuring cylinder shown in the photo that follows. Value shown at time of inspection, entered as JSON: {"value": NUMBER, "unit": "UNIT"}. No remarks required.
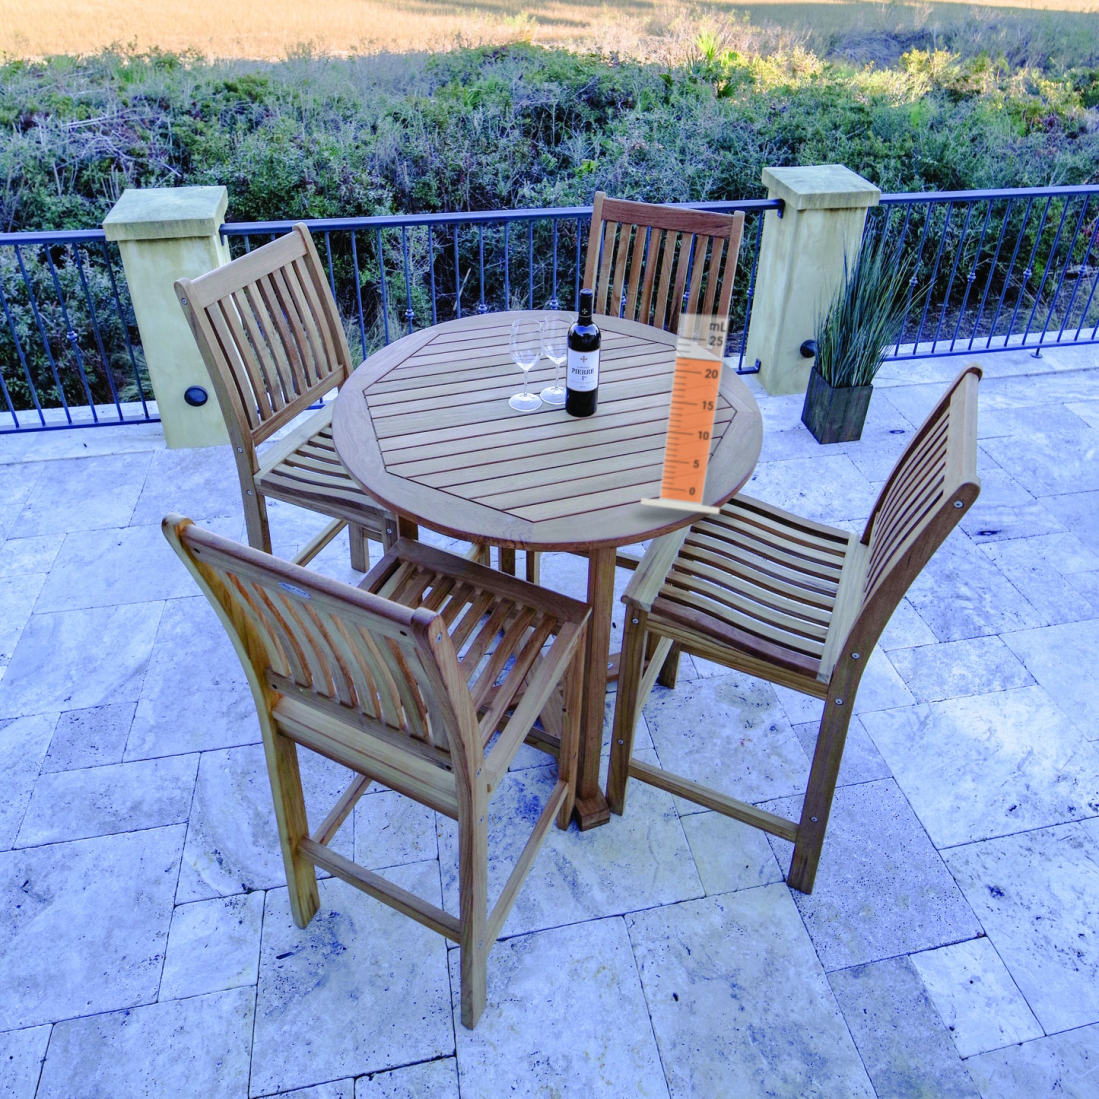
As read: {"value": 22, "unit": "mL"}
